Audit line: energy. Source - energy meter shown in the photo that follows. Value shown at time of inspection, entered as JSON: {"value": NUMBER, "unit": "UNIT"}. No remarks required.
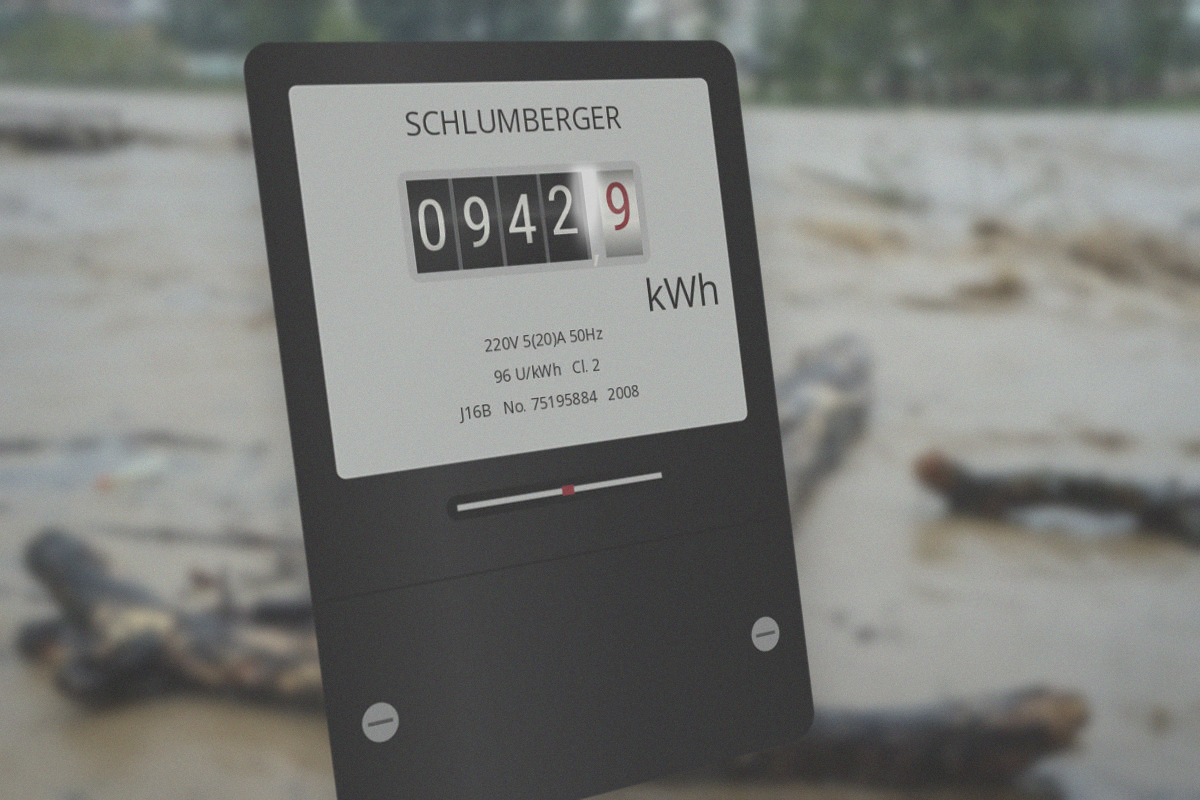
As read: {"value": 942.9, "unit": "kWh"}
